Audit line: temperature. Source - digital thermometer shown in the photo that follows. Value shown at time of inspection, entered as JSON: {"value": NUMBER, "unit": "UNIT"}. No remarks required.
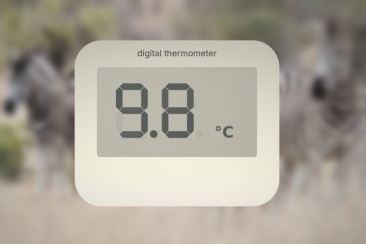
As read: {"value": 9.8, "unit": "°C"}
